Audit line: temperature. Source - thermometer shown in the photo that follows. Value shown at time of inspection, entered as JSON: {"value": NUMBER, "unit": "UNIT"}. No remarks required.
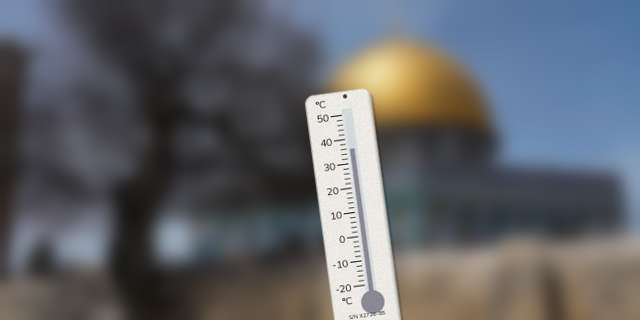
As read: {"value": 36, "unit": "°C"}
